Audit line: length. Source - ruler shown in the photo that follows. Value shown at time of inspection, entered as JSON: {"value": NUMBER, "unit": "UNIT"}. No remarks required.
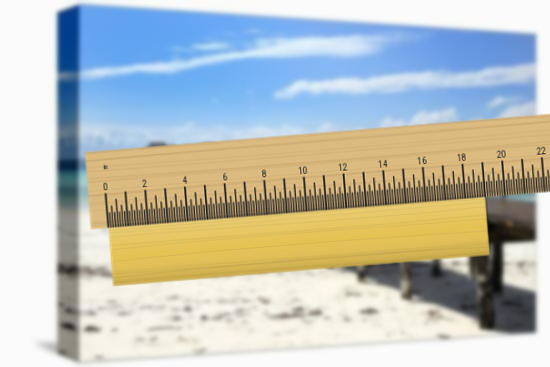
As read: {"value": 19, "unit": "in"}
